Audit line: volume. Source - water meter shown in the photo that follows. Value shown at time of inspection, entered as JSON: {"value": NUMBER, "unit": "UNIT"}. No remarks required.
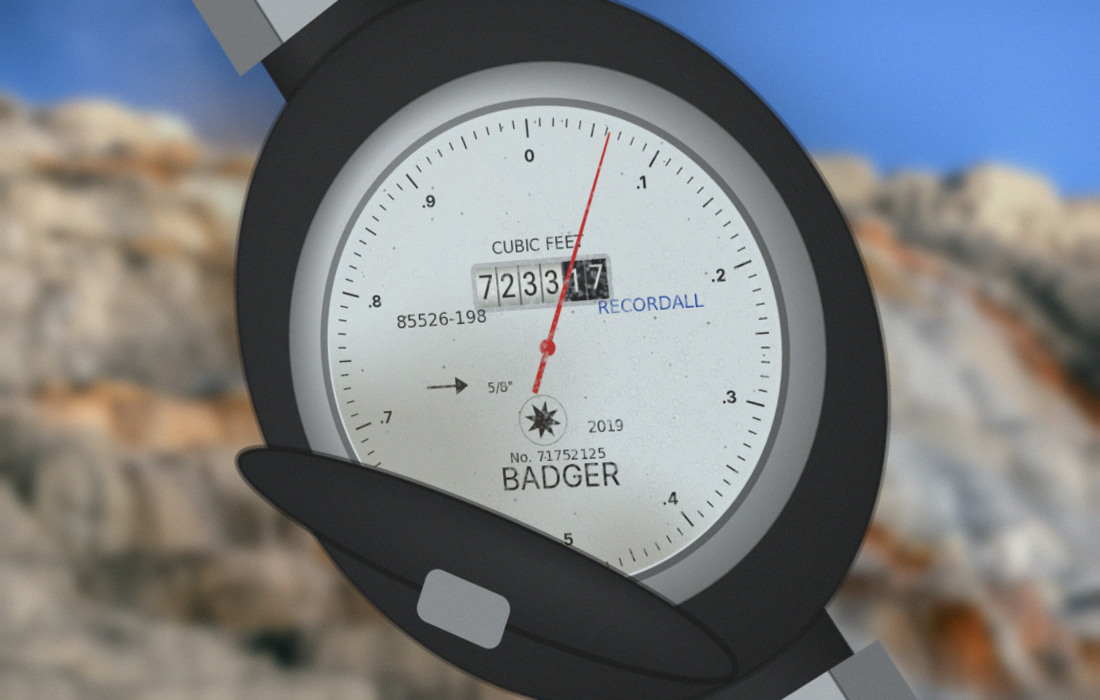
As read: {"value": 723317.06, "unit": "ft³"}
